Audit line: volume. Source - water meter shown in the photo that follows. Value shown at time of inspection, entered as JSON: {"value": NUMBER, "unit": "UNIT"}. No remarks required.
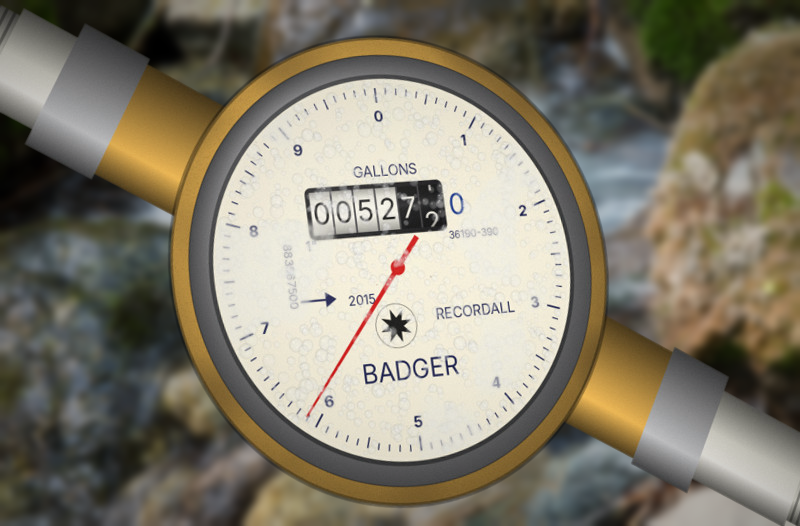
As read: {"value": 52716.1, "unit": "gal"}
